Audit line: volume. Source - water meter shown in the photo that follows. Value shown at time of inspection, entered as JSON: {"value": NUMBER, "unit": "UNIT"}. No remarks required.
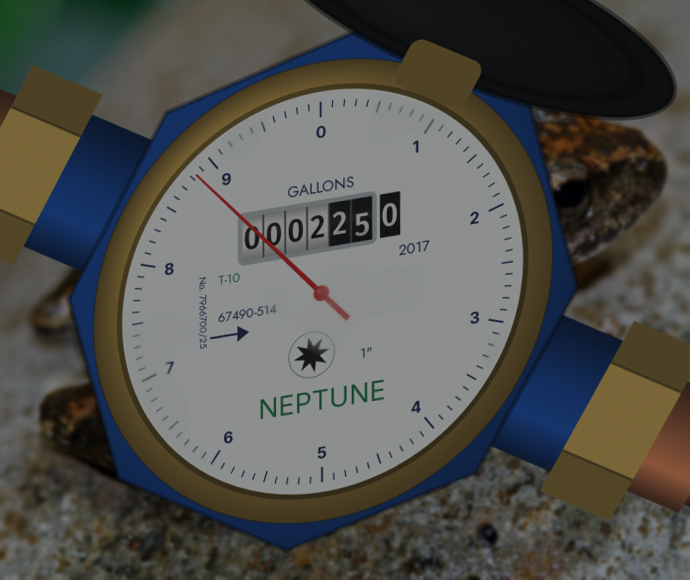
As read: {"value": 2248.8, "unit": "gal"}
